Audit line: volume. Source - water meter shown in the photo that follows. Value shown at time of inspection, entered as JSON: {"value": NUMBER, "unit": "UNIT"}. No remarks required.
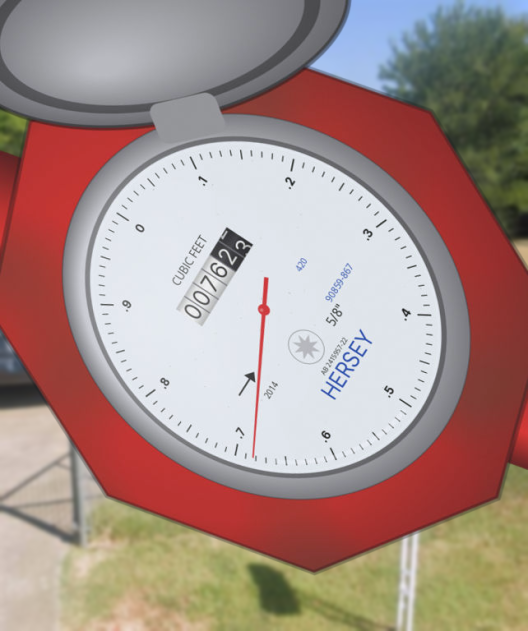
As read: {"value": 7622.68, "unit": "ft³"}
